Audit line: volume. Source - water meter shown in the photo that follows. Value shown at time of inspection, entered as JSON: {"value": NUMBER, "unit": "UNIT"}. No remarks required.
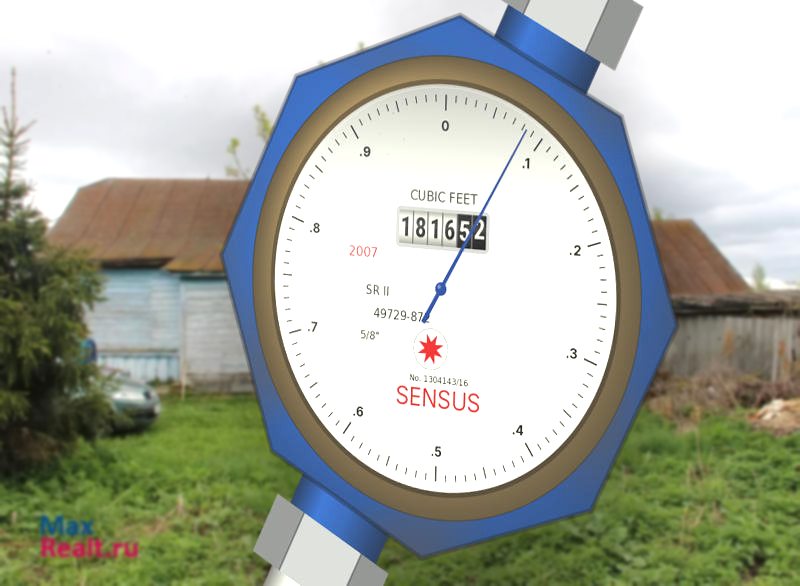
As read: {"value": 181652.08, "unit": "ft³"}
